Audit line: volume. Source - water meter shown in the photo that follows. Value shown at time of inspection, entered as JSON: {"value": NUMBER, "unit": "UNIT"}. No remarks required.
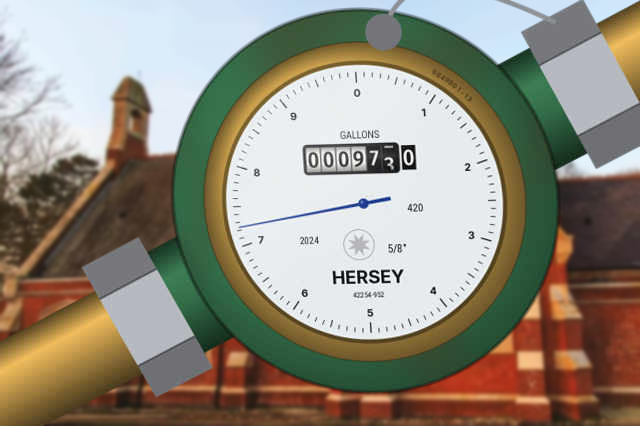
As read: {"value": 9727.2, "unit": "gal"}
